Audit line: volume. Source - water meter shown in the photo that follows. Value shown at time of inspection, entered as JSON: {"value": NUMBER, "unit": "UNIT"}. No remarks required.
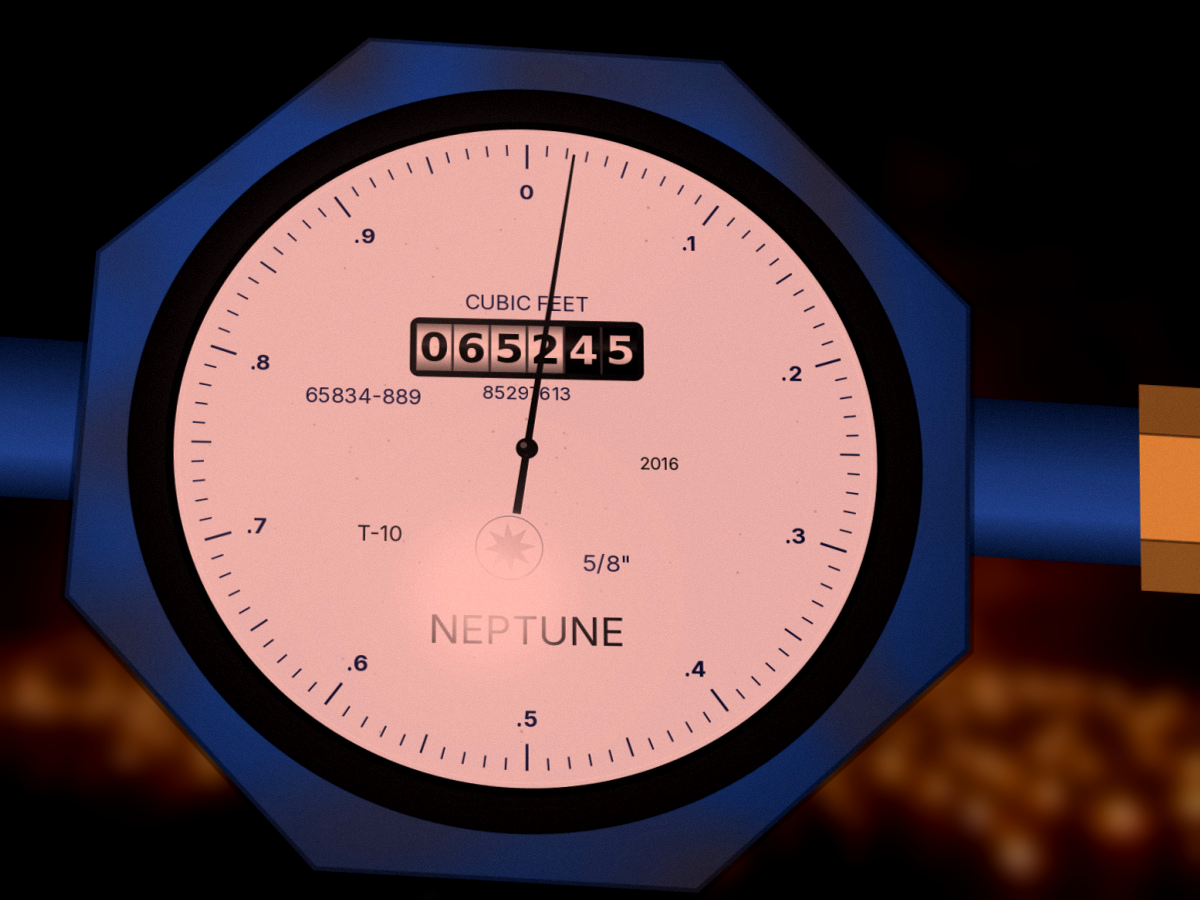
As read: {"value": 65245.02, "unit": "ft³"}
